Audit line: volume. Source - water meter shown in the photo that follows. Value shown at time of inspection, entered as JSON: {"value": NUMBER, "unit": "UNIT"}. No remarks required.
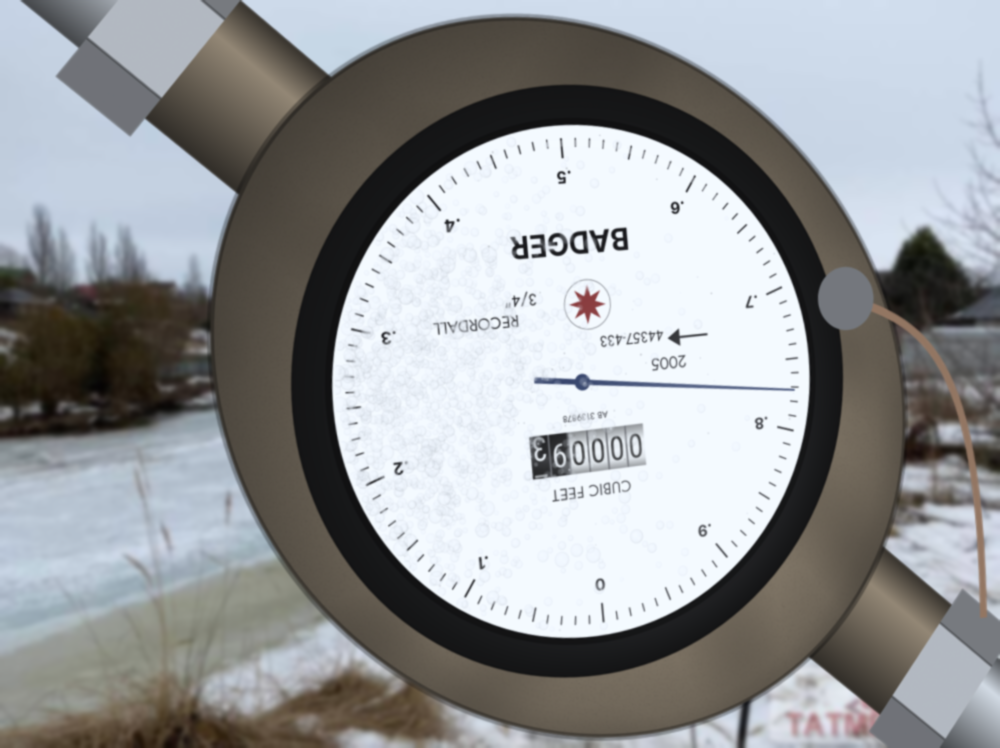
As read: {"value": 92.77, "unit": "ft³"}
